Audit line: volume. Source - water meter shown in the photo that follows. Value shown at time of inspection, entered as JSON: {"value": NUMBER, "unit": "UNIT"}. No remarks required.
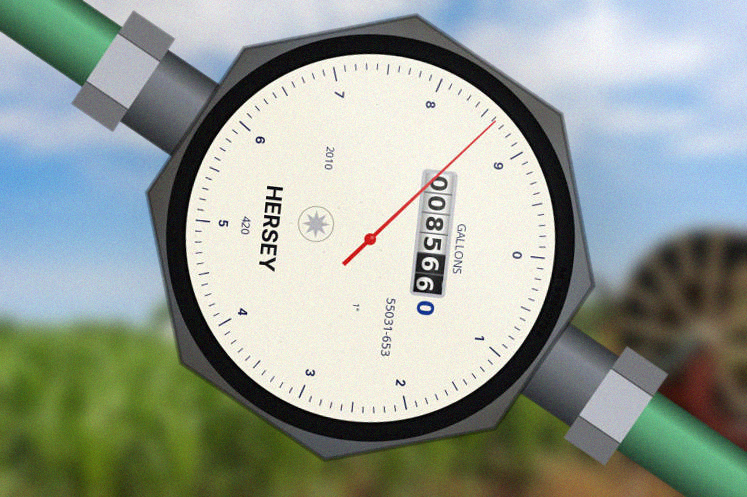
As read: {"value": 85658.6, "unit": "gal"}
